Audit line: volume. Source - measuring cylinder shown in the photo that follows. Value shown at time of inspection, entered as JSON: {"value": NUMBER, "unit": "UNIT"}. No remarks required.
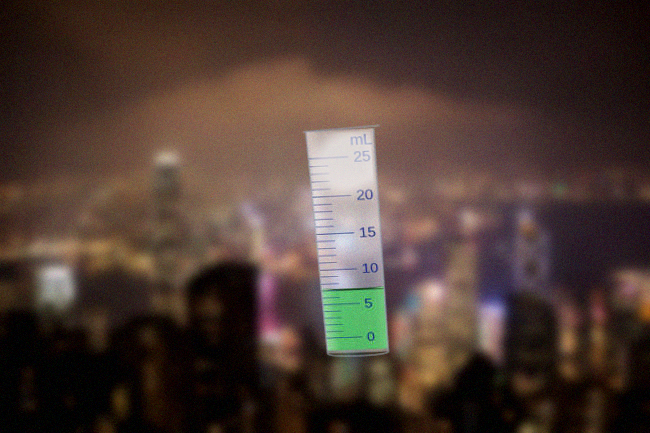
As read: {"value": 7, "unit": "mL"}
